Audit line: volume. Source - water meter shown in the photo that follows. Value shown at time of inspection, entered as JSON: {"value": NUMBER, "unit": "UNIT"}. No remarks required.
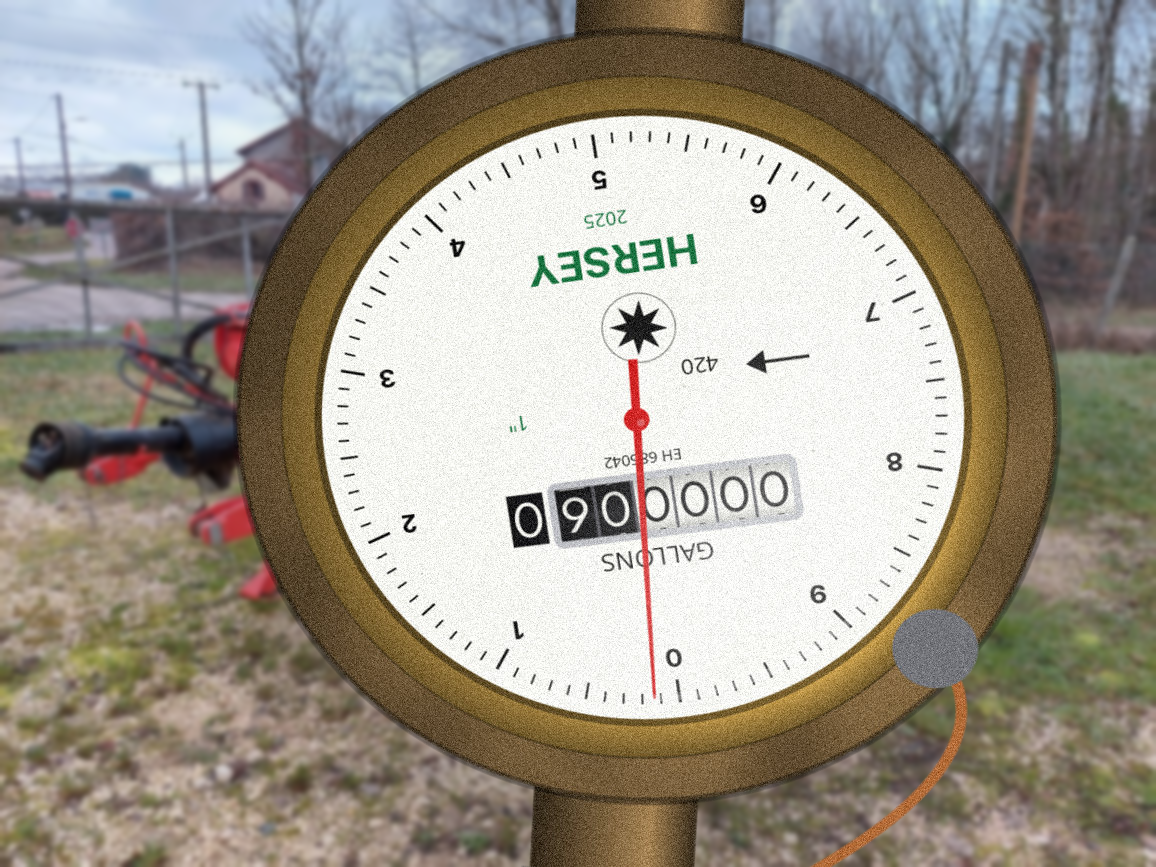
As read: {"value": 60.1, "unit": "gal"}
